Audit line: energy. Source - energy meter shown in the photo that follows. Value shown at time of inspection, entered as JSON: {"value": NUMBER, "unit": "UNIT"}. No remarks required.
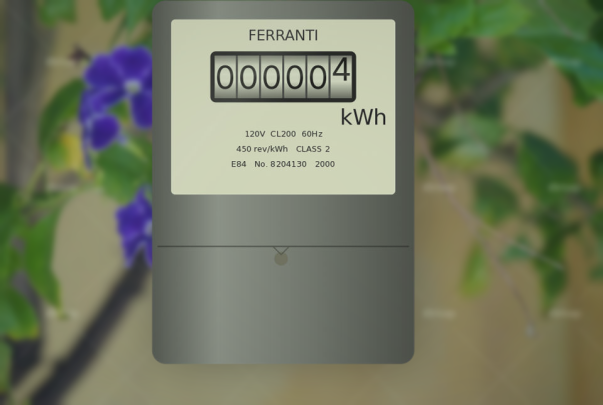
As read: {"value": 4, "unit": "kWh"}
